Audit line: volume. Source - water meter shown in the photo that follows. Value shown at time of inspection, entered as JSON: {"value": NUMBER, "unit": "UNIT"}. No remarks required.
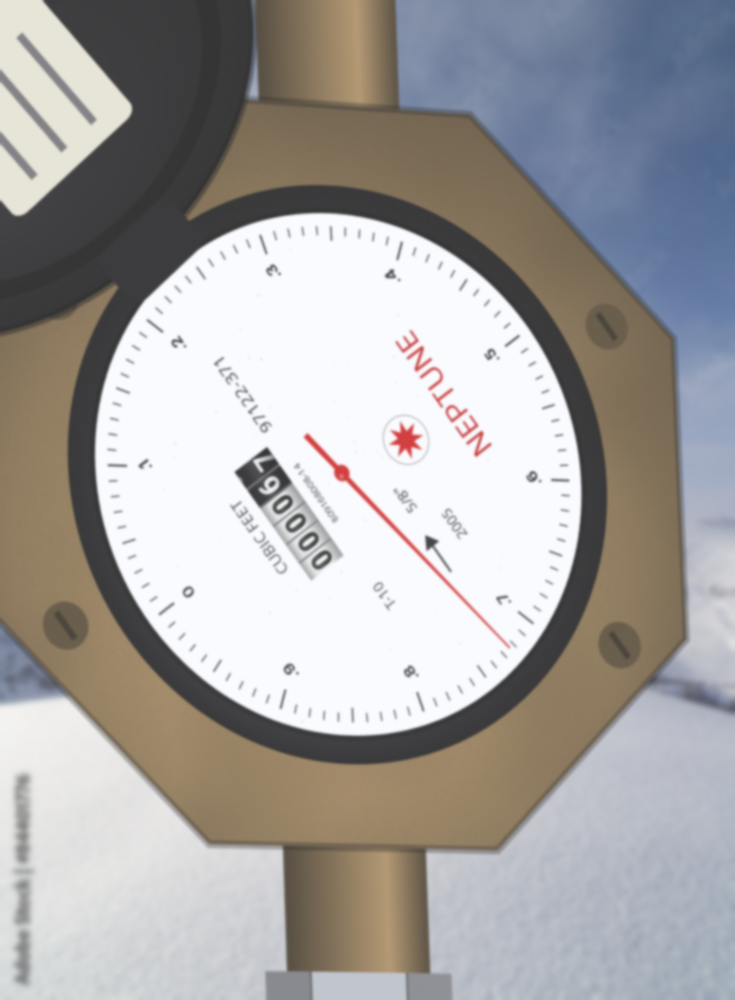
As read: {"value": 66.72, "unit": "ft³"}
